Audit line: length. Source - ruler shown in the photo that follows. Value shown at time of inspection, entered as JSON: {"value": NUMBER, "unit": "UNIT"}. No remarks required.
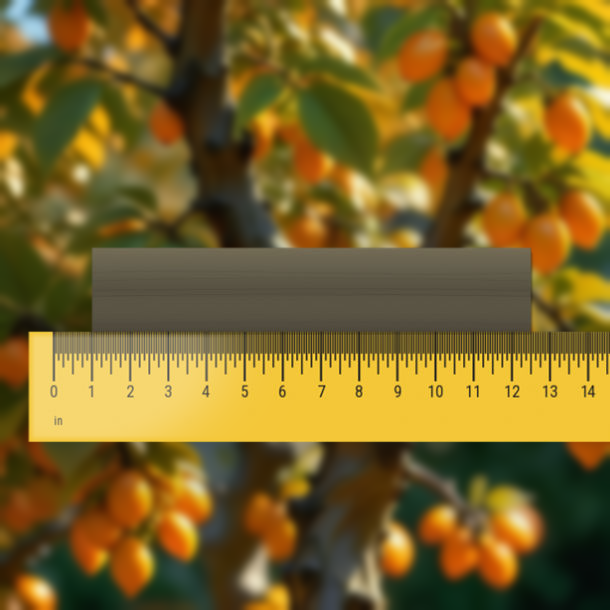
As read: {"value": 11.5, "unit": "in"}
